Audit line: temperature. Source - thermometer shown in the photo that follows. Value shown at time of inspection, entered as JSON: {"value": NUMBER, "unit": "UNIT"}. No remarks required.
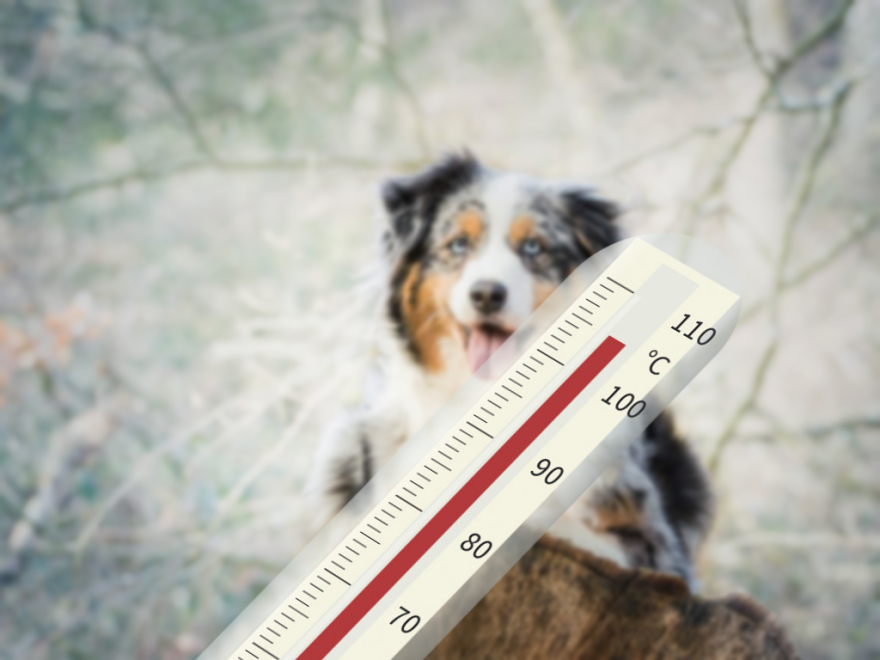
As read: {"value": 105, "unit": "°C"}
